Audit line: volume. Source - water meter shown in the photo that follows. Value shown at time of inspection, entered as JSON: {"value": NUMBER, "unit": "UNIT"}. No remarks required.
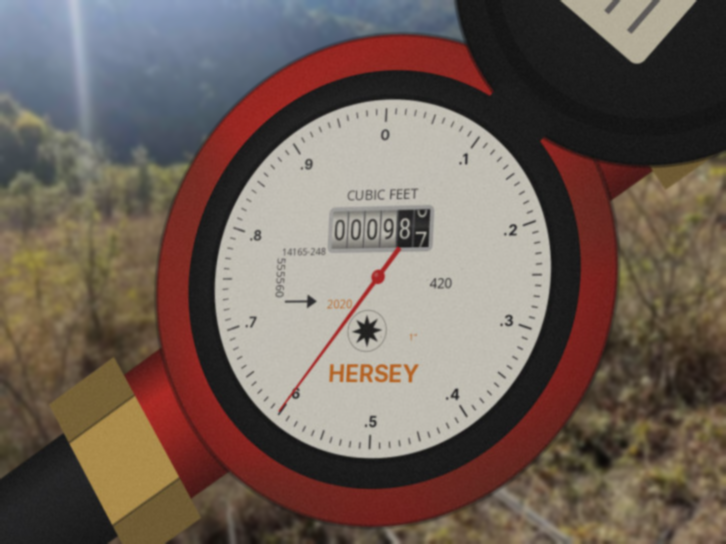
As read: {"value": 986.60, "unit": "ft³"}
